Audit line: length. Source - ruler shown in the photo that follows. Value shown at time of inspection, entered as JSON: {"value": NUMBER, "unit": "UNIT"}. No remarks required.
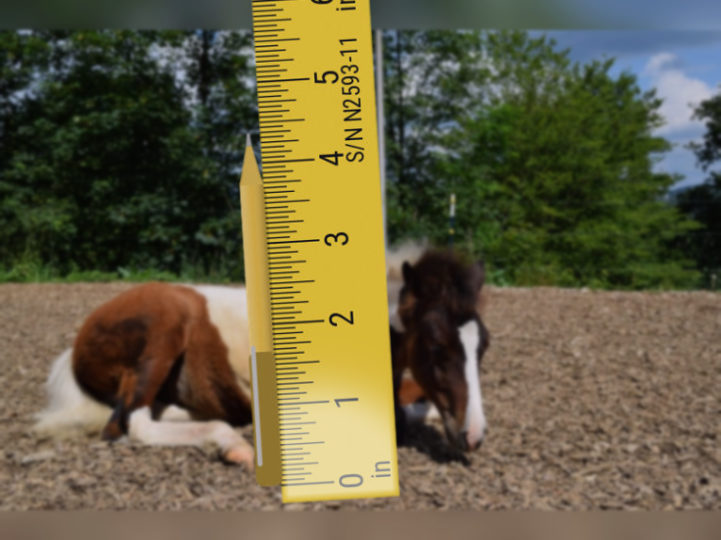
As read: {"value": 4.375, "unit": "in"}
